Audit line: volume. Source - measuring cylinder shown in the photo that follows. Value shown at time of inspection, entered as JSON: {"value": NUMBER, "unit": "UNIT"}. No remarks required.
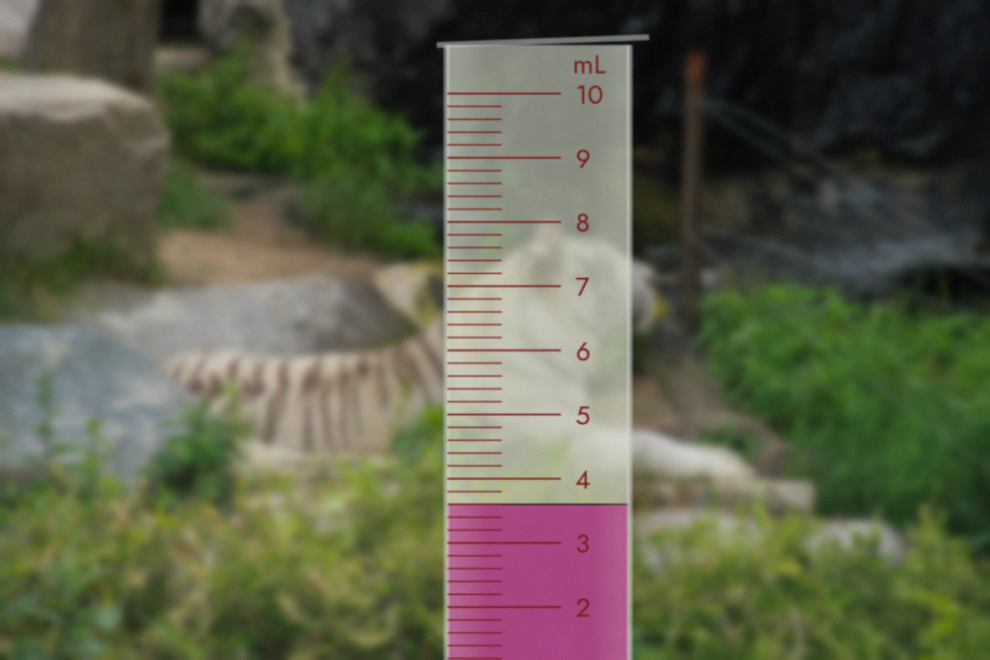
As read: {"value": 3.6, "unit": "mL"}
